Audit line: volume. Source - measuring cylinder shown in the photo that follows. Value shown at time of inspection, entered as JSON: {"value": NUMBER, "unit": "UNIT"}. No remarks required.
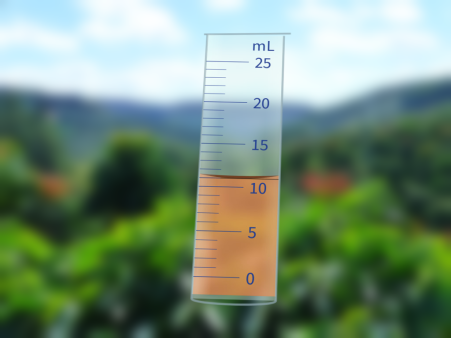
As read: {"value": 11, "unit": "mL"}
